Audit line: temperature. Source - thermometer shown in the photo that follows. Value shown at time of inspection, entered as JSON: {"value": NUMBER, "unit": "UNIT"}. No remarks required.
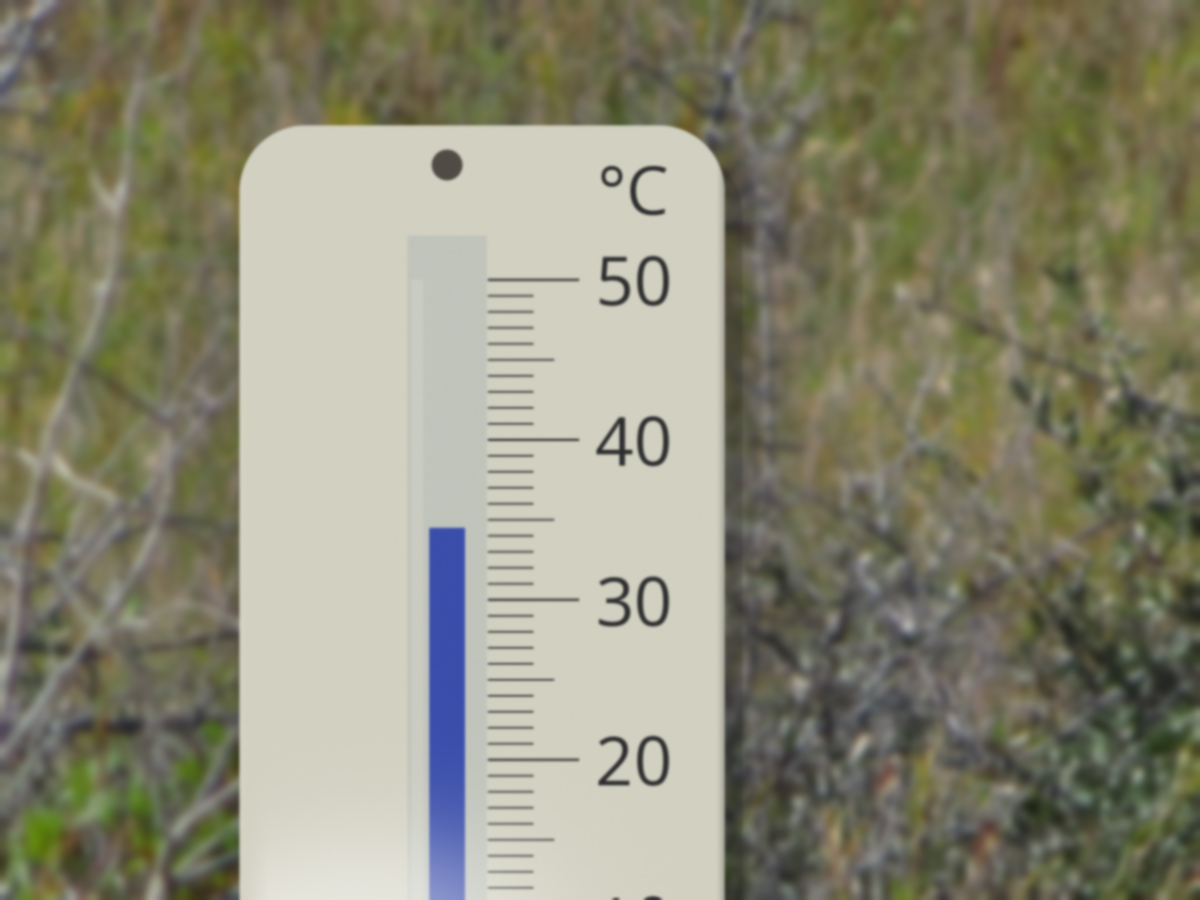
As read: {"value": 34.5, "unit": "°C"}
